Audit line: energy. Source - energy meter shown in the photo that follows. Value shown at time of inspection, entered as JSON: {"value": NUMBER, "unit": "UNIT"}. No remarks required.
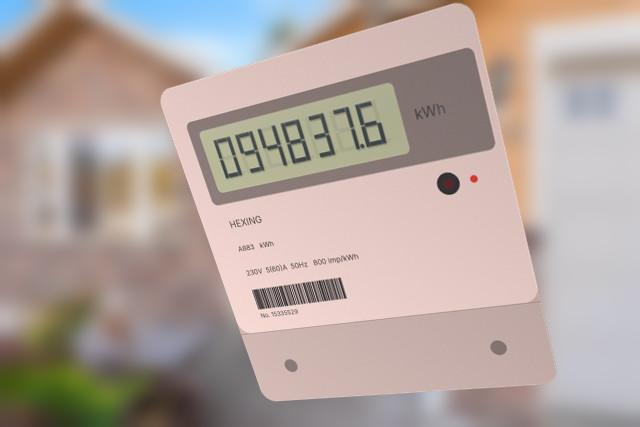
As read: {"value": 94837.6, "unit": "kWh"}
